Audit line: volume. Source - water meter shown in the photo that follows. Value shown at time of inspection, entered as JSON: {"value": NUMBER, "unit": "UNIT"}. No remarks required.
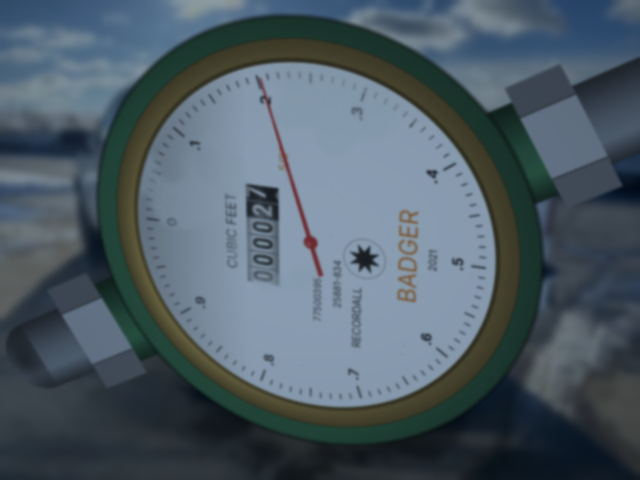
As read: {"value": 27.20, "unit": "ft³"}
